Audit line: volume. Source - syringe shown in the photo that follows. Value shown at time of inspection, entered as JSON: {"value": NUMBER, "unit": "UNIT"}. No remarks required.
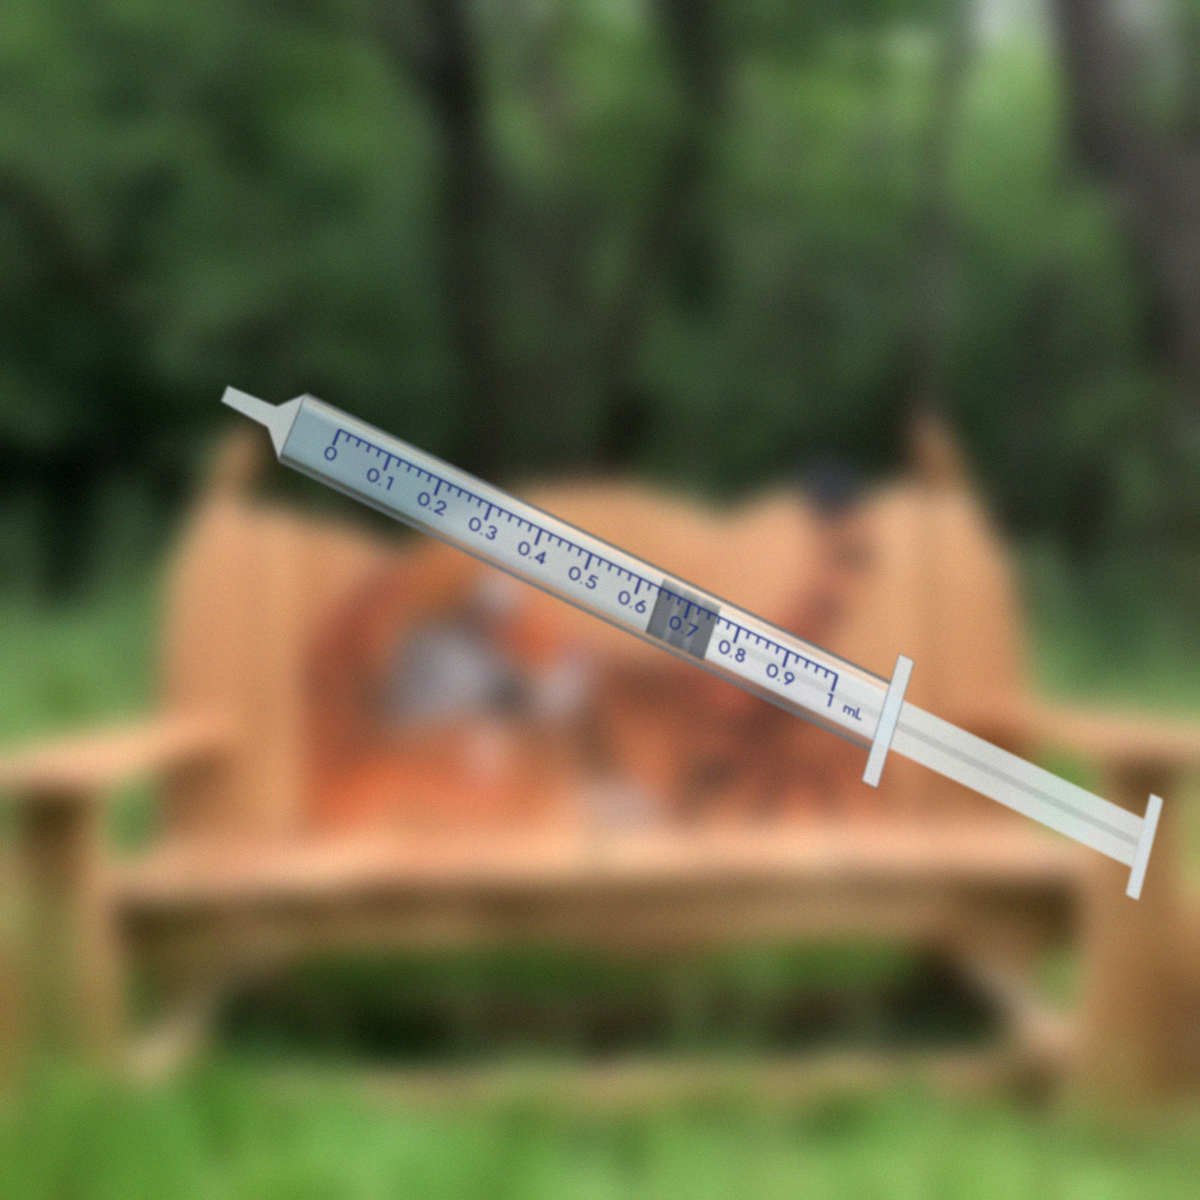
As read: {"value": 0.64, "unit": "mL"}
